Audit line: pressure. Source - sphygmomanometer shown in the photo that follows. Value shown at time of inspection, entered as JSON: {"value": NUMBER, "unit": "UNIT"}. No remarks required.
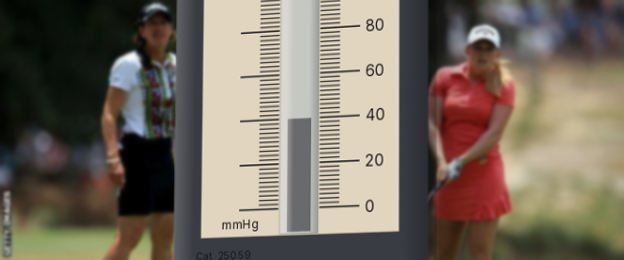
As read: {"value": 40, "unit": "mmHg"}
